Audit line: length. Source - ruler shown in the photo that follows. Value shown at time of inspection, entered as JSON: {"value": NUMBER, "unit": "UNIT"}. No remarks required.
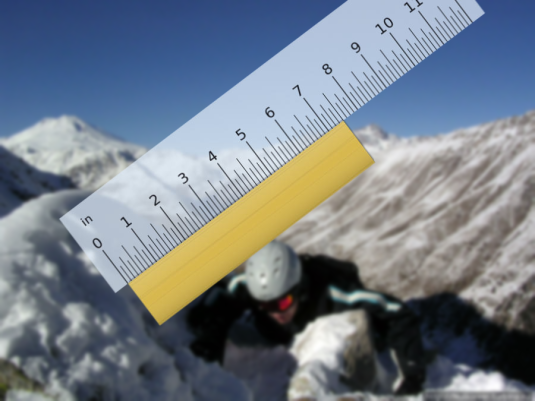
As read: {"value": 7.5, "unit": "in"}
